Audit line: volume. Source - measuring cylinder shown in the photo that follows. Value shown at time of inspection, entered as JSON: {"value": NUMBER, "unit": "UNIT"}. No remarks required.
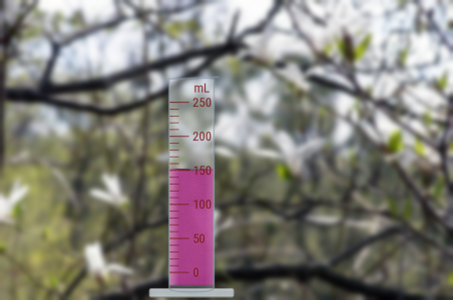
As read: {"value": 150, "unit": "mL"}
